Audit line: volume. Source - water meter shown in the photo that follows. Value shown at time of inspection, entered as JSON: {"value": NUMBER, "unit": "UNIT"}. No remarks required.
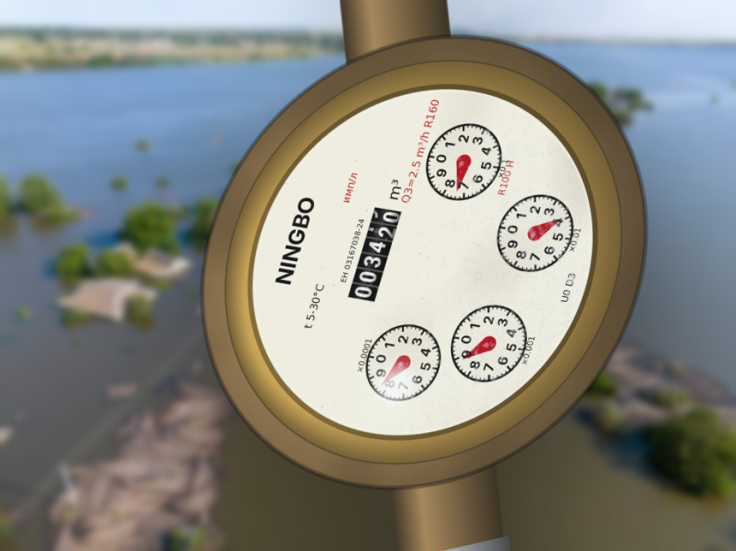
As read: {"value": 3419.7388, "unit": "m³"}
